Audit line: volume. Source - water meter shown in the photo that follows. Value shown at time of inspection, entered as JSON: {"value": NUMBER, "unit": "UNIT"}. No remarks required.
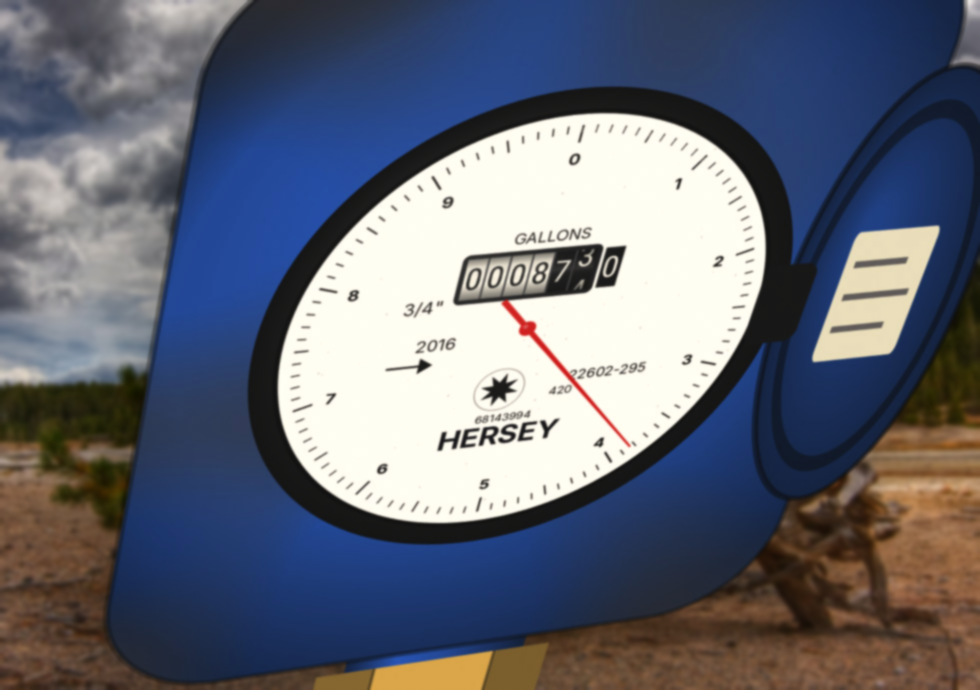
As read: {"value": 8733.8, "unit": "gal"}
